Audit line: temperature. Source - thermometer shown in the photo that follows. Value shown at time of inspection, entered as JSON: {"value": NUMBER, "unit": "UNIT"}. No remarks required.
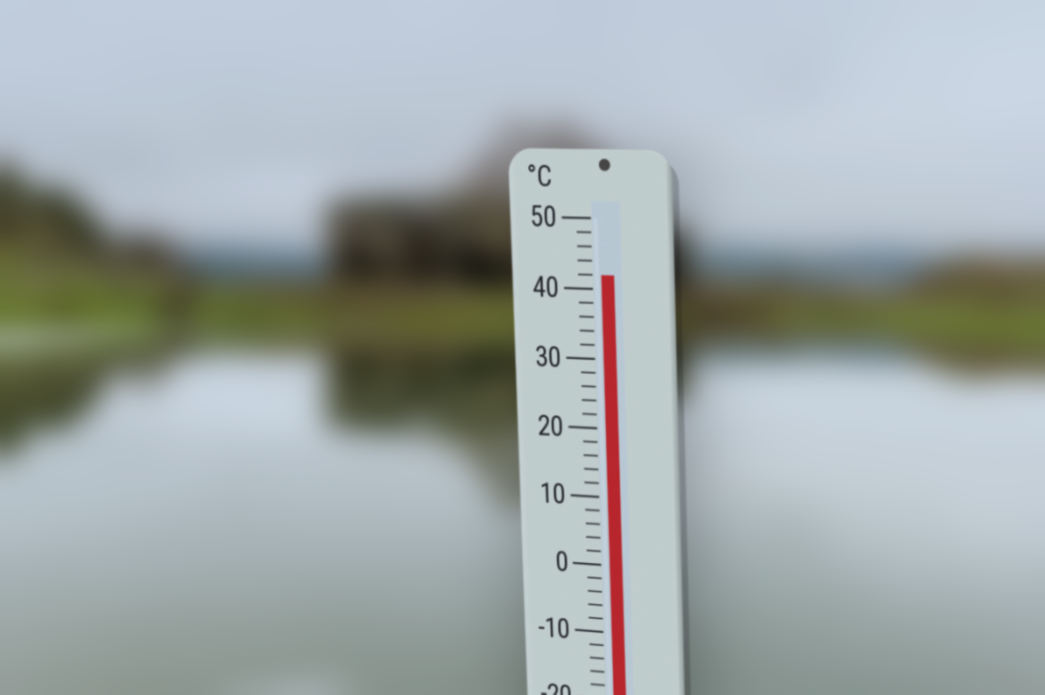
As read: {"value": 42, "unit": "°C"}
